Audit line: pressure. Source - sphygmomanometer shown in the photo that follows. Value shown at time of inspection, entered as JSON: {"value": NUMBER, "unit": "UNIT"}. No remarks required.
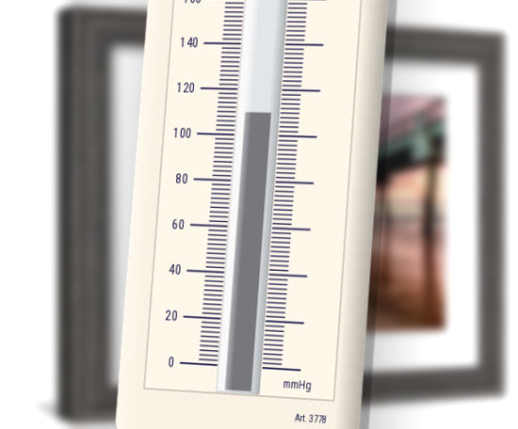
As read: {"value": 110, "unit": "mmHg"}
